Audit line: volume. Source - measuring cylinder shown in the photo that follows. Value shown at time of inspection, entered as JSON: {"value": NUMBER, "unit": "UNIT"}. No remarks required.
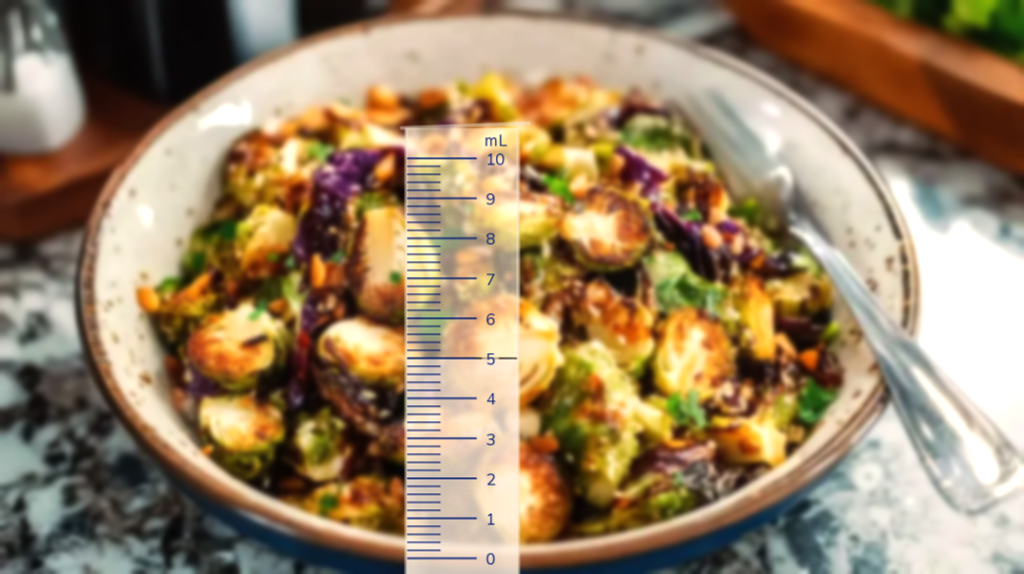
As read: {"value": 5, "unit": "mL"}
